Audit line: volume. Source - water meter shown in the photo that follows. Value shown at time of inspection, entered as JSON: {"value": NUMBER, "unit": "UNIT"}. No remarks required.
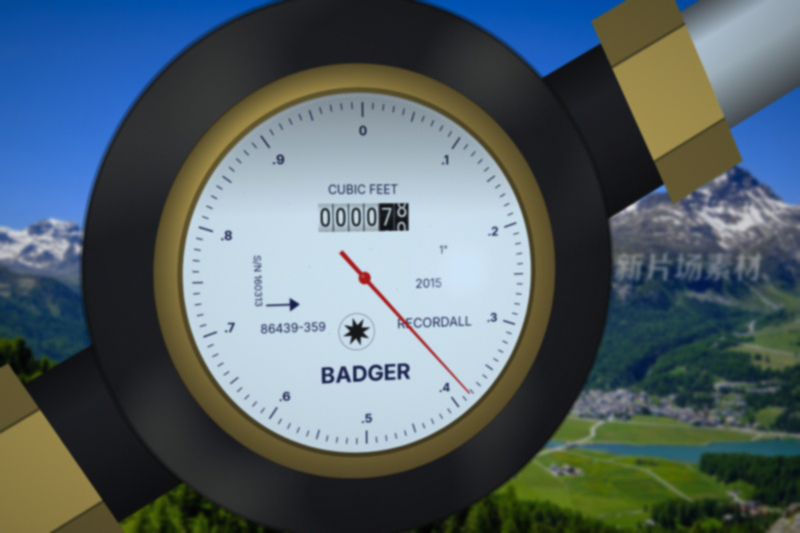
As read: {"value": 78.38, "unit": "ft³"}
